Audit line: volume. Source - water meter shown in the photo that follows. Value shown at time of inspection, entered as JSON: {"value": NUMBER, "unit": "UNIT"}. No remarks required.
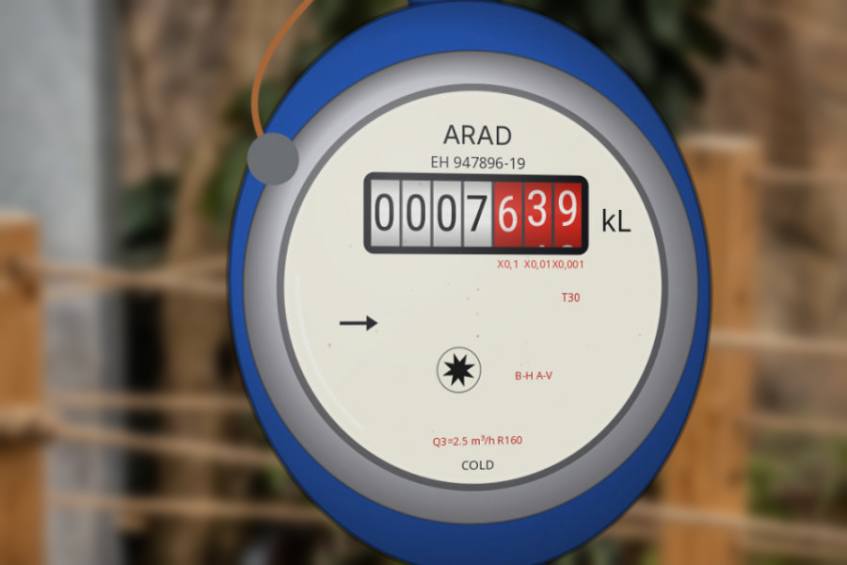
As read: {"value": 7.639, "unit": "kL"}
